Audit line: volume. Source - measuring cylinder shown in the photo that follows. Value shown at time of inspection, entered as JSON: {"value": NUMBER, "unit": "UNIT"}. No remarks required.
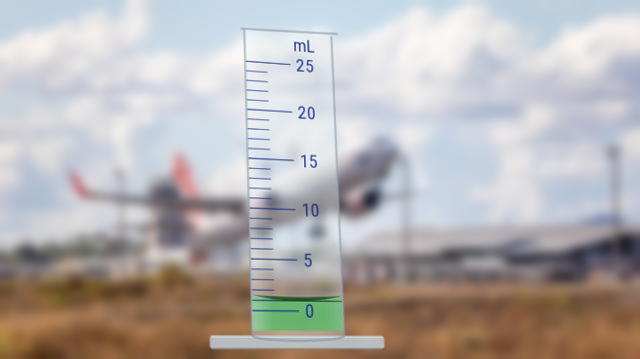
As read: {"value": 1, "unit": "mL"}
